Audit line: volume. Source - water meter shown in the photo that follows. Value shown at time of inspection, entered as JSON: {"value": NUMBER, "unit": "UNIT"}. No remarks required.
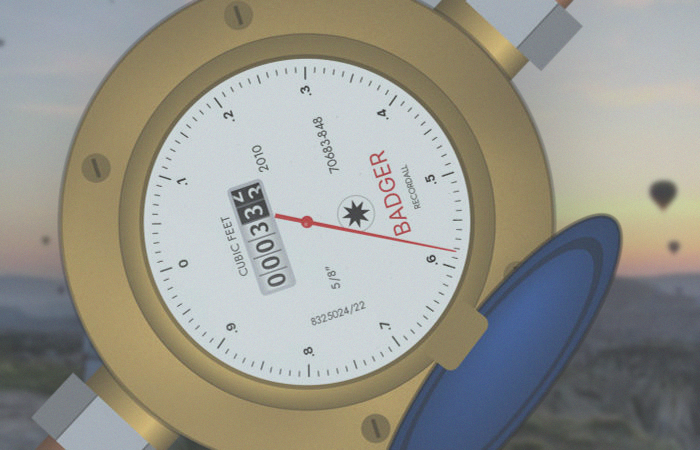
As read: {"value": 332.58, "unit": "ft³"}
